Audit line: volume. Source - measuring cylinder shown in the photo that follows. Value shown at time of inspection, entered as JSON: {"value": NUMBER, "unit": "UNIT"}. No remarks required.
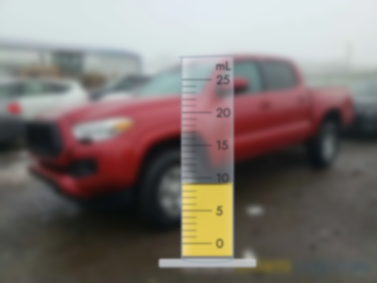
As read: {"value": 9, "unit": "mL"}
